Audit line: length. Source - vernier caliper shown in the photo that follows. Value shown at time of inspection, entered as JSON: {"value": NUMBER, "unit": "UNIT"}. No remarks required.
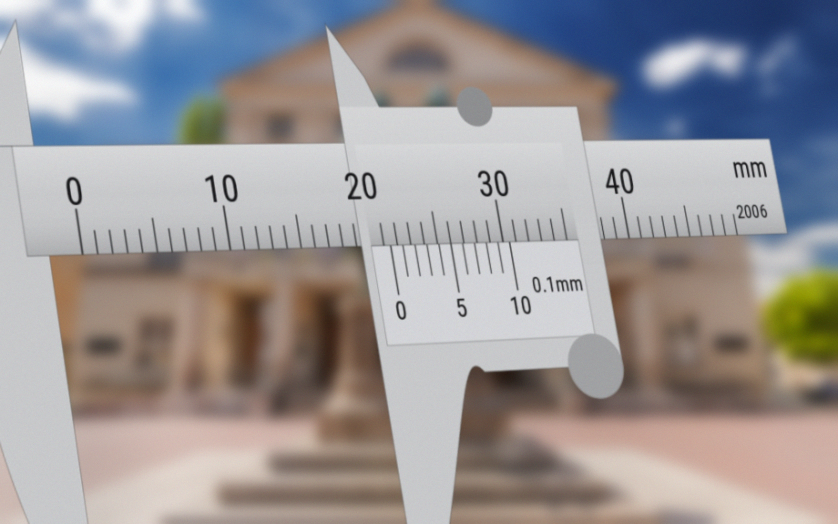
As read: {"value": 21.5, "unit": "mm"}
